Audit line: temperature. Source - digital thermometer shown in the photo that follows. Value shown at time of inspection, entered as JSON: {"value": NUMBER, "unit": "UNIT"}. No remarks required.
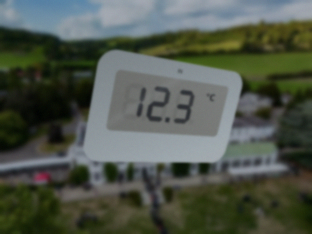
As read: {"value": 12.3, "unit": "°C"}
